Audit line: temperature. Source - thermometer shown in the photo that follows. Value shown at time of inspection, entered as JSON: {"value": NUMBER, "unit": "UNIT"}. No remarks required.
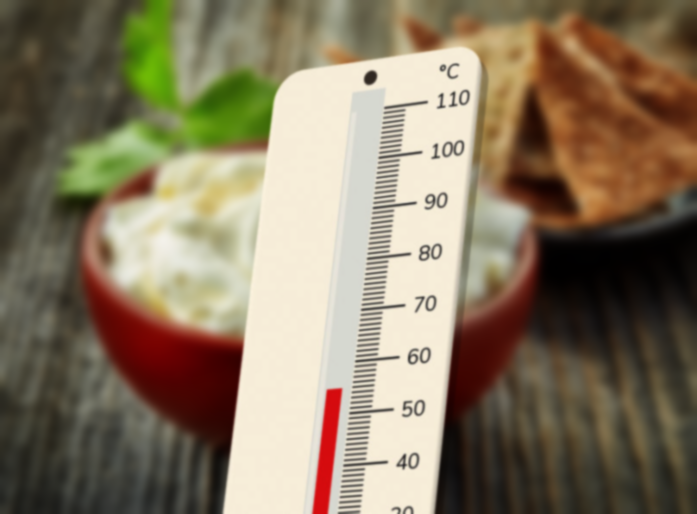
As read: {"value": 55, "unit": "°C"}
